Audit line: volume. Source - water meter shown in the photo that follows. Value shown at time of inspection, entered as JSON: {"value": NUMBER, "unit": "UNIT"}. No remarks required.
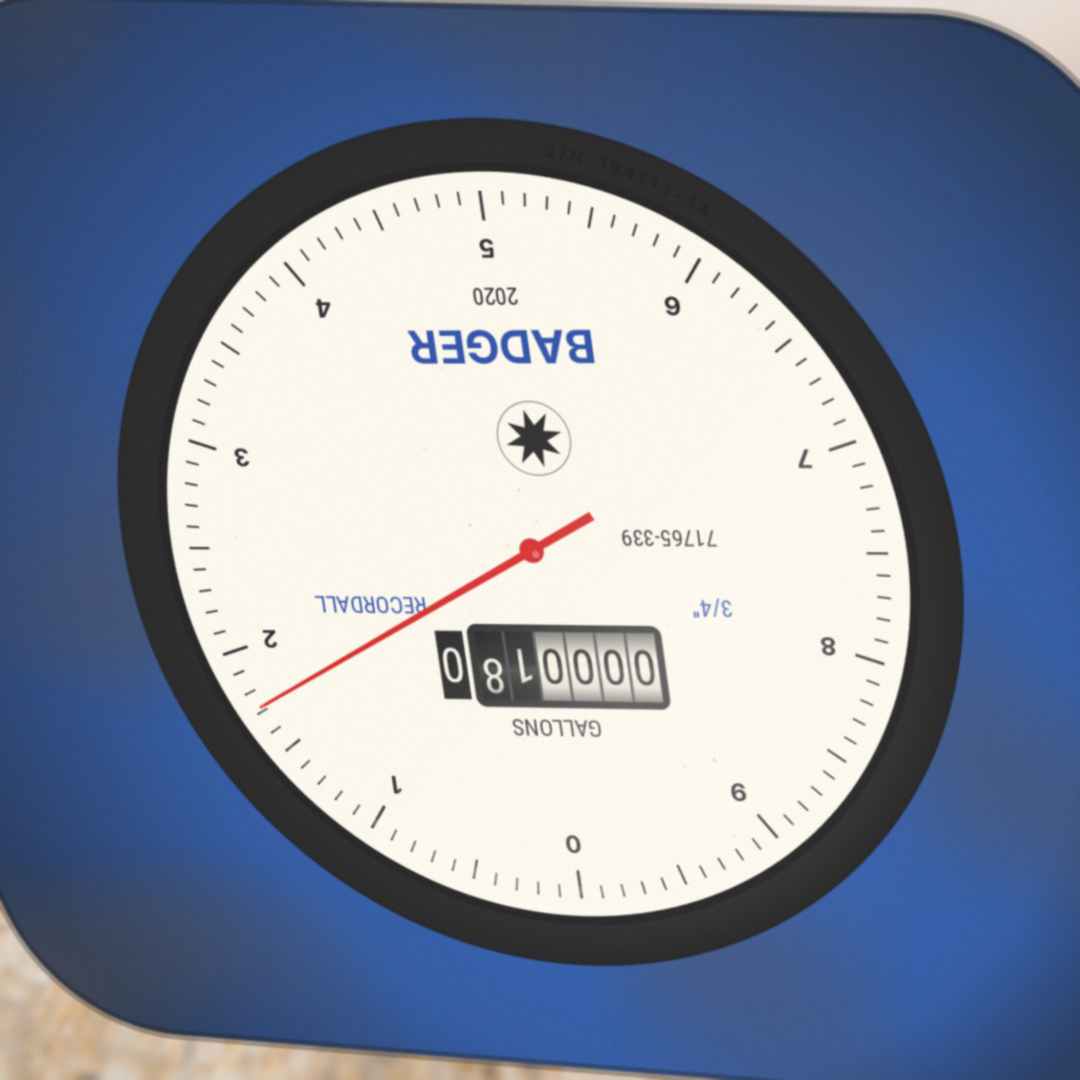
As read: {"value": 181.7, "unit": "gal"}
